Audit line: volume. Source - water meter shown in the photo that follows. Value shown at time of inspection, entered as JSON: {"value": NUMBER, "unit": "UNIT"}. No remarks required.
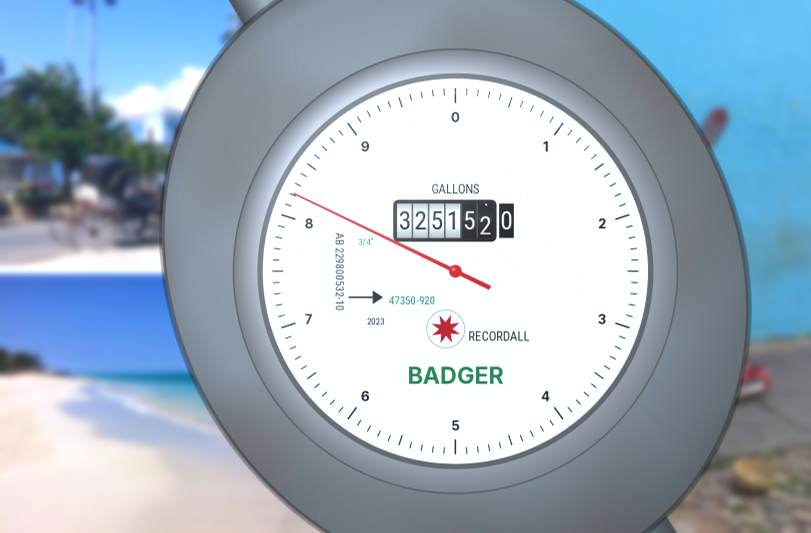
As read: {"value": 3251518.2, "unit": "gal"}
